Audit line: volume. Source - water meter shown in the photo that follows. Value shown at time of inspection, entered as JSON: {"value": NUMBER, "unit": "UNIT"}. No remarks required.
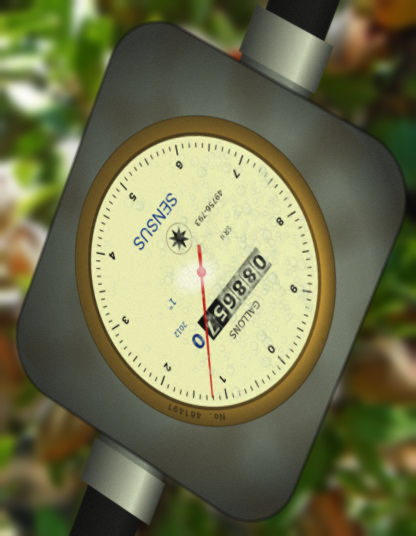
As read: {"value": 886571.2, "unit": "gal"}
